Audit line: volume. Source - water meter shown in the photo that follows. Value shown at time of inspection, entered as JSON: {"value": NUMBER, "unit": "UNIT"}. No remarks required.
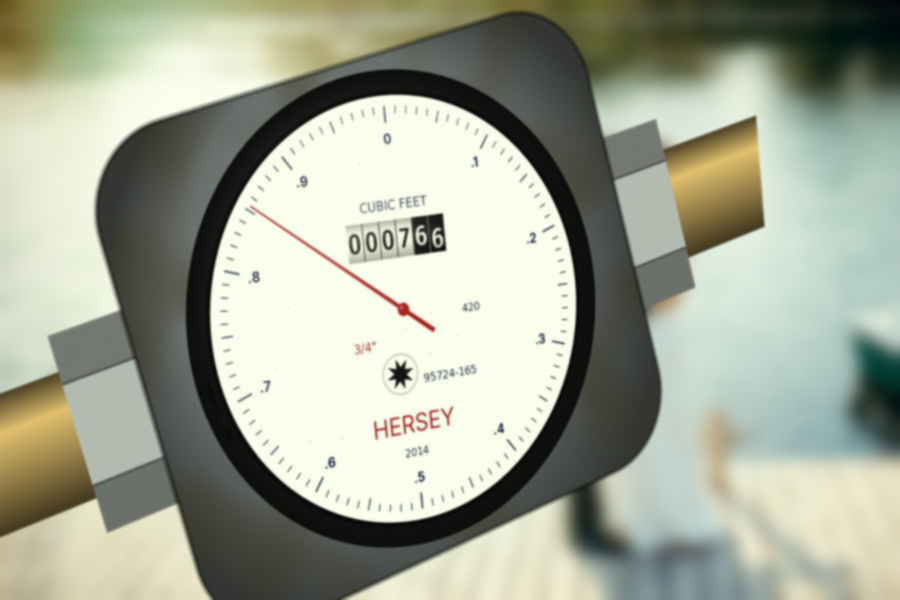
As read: {"value": 765.85, "unit": "ft³"}
